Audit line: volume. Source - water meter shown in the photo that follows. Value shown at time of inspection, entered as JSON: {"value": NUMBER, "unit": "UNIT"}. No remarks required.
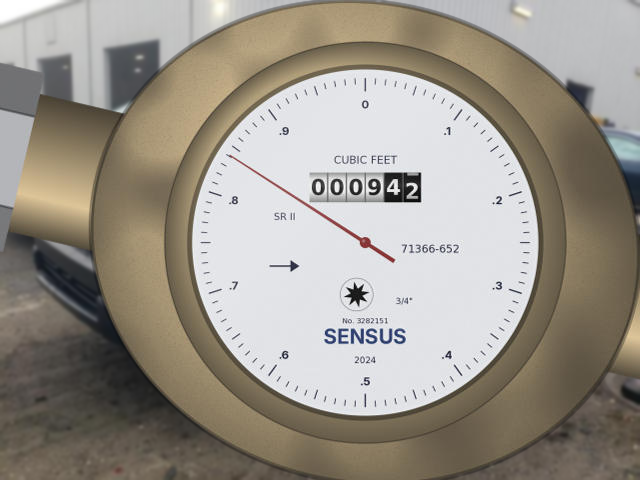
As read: {"value": 941.84, "unit": "ft³"}
